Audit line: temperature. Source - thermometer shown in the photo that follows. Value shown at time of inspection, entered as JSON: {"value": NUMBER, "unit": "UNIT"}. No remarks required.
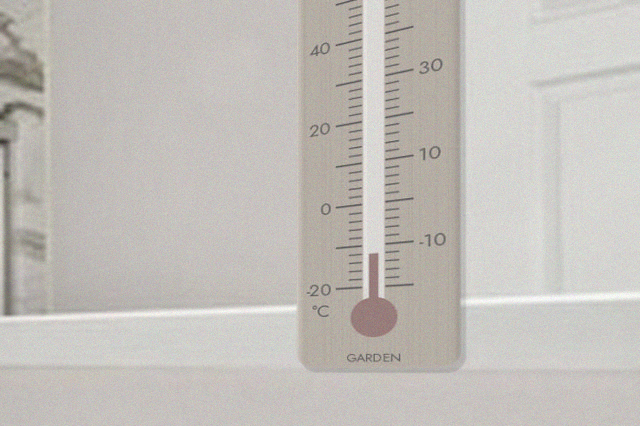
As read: {"value": -12, "unit": "°C"}
